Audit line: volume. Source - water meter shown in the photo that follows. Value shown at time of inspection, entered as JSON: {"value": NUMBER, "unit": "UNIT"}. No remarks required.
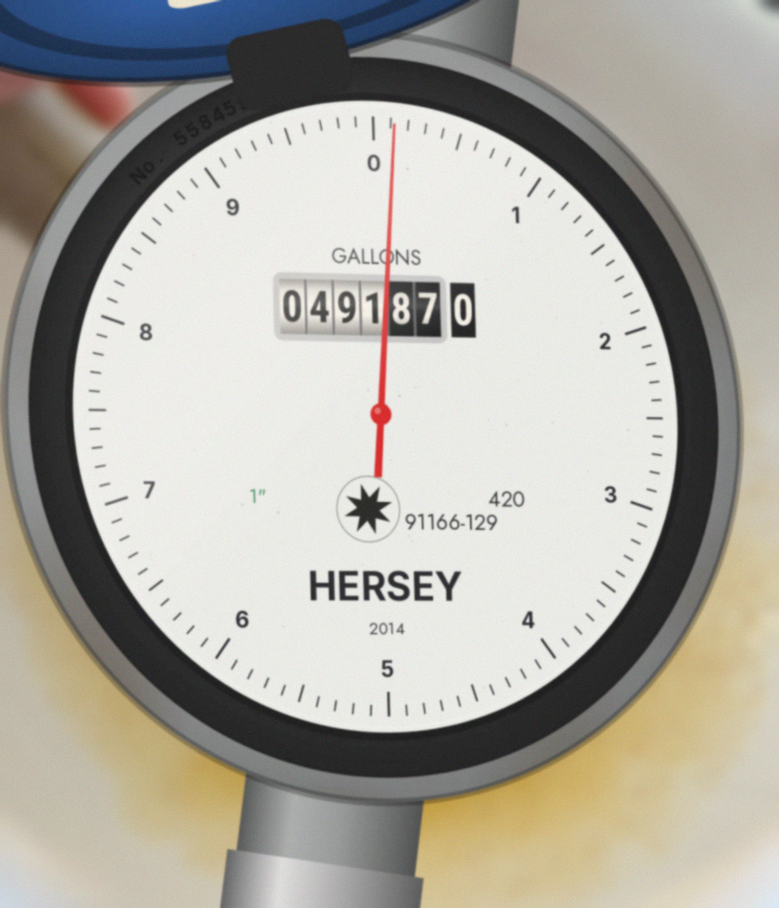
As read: {"value": 491870.1, "unit": "gal"}
